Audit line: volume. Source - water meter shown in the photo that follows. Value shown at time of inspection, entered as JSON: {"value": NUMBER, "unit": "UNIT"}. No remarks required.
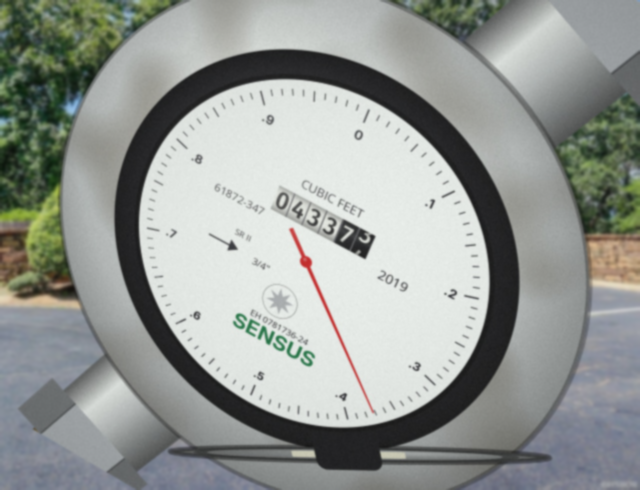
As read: {"value": 43373.37, "unit": "ft³"}
